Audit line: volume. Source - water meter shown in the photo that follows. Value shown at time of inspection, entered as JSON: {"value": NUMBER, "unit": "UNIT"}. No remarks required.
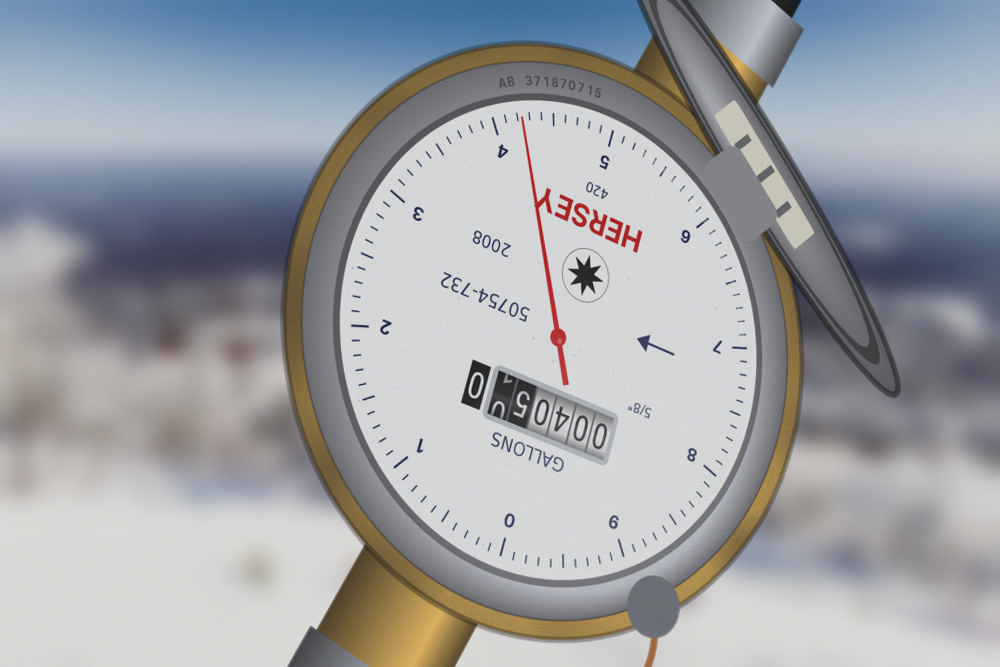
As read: {"value": 40504.2, "unit": "gal"}
